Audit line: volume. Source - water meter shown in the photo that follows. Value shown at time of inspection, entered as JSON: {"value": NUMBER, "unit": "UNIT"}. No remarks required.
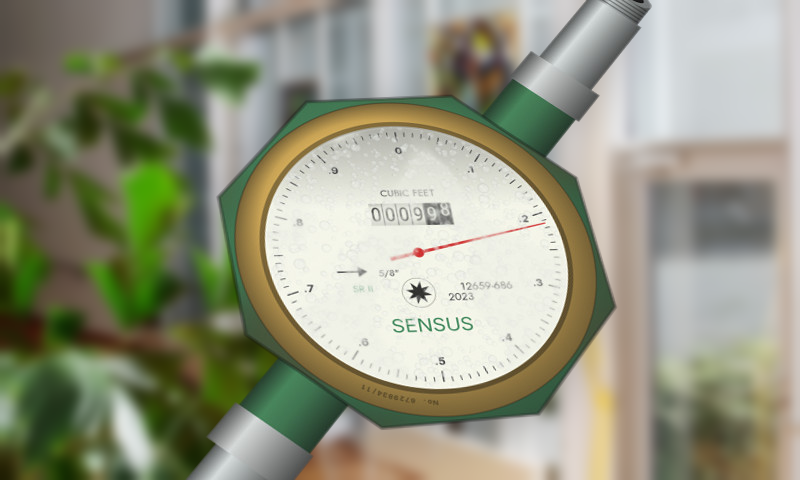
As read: {"value": 998.21, "unit": "ft³"}
